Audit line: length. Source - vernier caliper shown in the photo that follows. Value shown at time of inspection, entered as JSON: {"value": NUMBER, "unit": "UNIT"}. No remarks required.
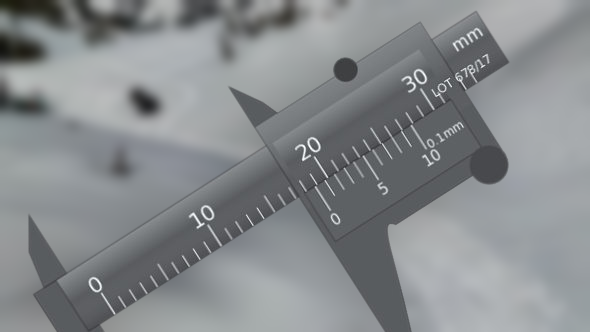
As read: {"value": 18.8, "unit": "mm"}
